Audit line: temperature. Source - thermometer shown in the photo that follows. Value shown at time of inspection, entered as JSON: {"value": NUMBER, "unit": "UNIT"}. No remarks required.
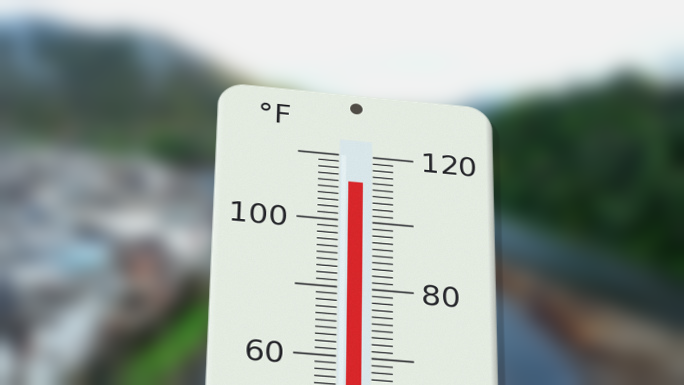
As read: {"value": 112, "unit": "°F"}
